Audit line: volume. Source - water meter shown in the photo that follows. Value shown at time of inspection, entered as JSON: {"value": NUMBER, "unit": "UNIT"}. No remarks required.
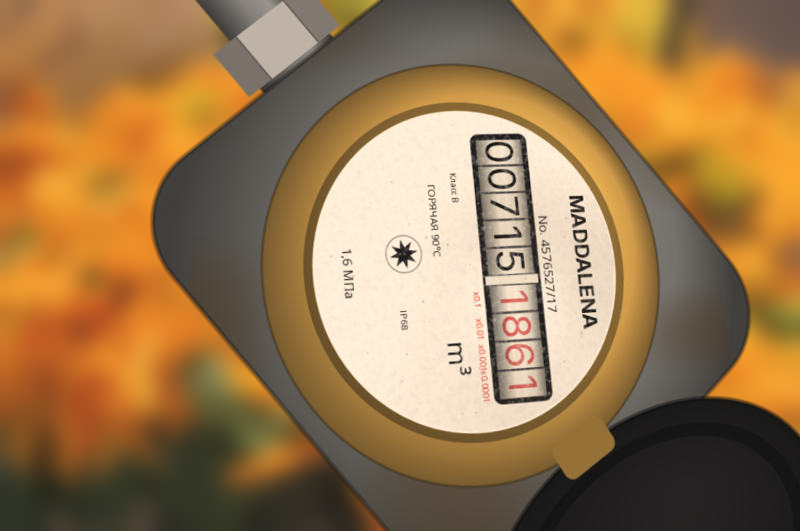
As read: {"value": 715.1861, "unit": "m³"}
